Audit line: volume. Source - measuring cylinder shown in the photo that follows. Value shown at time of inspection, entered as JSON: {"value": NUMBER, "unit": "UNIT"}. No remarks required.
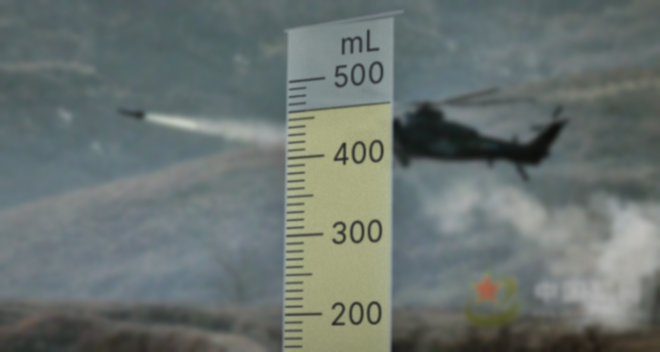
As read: {"value": 460, "unit": "mL"}
